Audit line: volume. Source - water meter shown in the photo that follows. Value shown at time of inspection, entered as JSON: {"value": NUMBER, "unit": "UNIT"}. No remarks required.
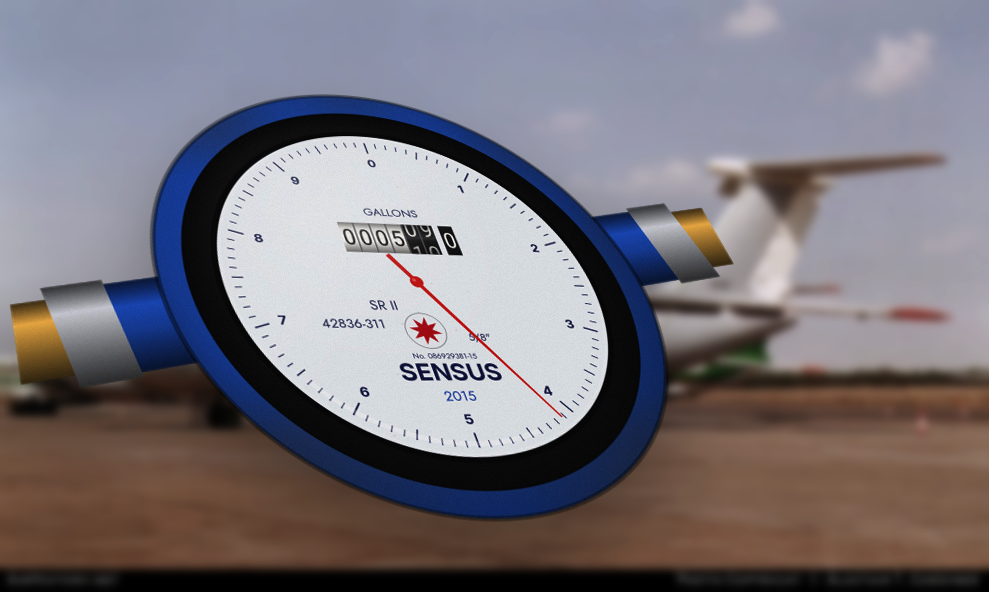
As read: {"value": 5094.1, "unit": "gal"}
